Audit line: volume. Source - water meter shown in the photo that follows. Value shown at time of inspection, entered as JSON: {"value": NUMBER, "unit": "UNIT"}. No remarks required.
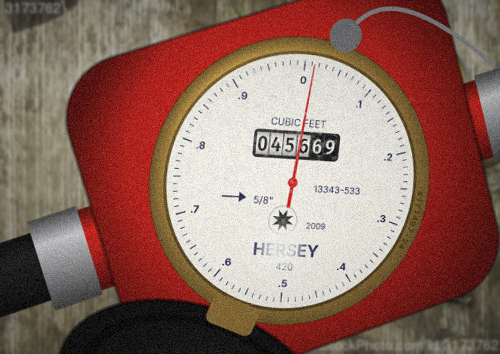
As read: {"value": 45669.01, "unit": "ft³"}
